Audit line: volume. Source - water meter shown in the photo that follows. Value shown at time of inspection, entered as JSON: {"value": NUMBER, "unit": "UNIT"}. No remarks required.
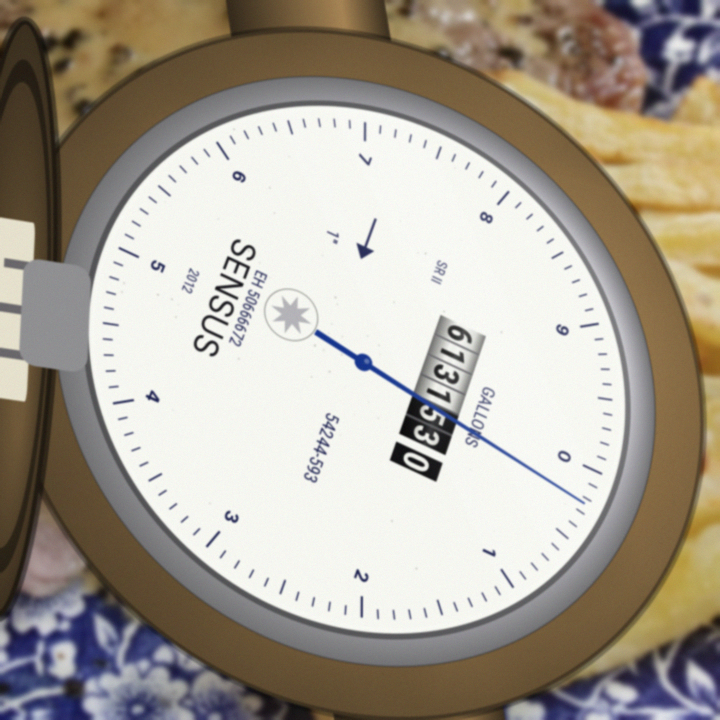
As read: {"value": 6131530.2, "unit": "gal"}
